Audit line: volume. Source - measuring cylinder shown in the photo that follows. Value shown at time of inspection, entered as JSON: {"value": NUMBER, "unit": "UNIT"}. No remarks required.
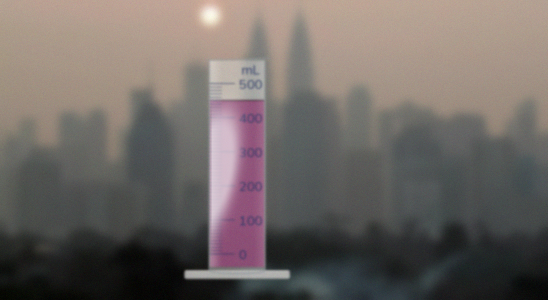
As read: {"value": 450, "unit": "mL"}
